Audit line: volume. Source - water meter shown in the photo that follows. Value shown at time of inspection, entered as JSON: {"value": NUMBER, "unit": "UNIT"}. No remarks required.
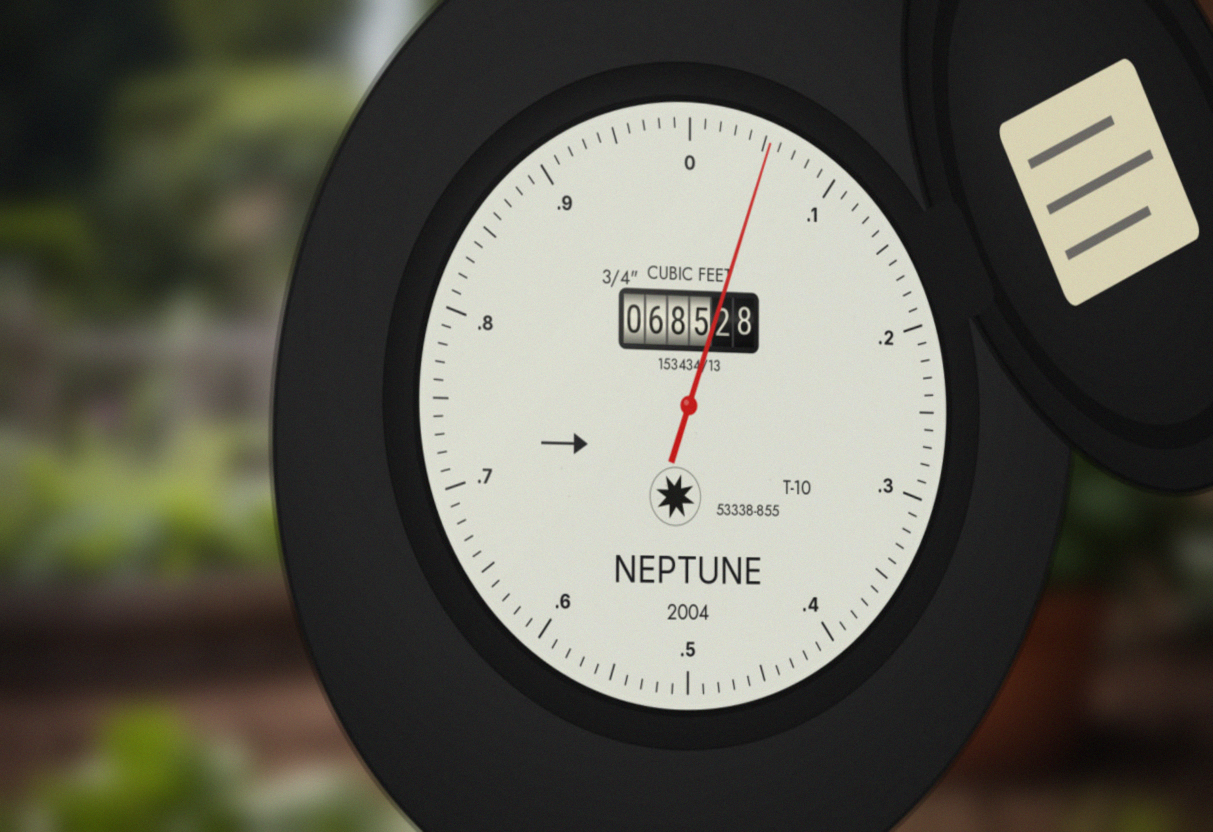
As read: {"value": 68528.05, "unit": "ft³"}
